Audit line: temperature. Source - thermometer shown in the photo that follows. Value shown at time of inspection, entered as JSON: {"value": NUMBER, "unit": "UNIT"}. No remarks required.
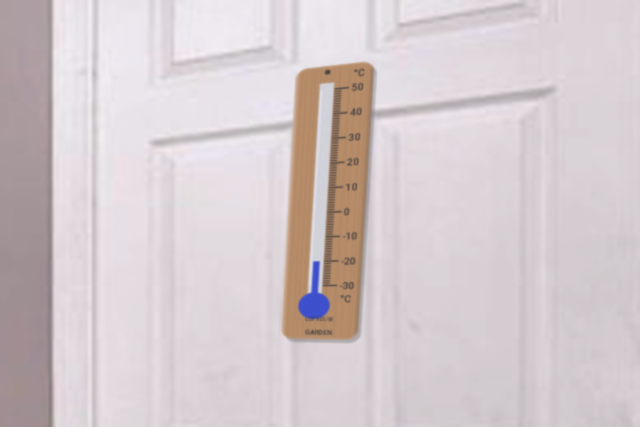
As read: {"value": -20, "unit": "°C"}
